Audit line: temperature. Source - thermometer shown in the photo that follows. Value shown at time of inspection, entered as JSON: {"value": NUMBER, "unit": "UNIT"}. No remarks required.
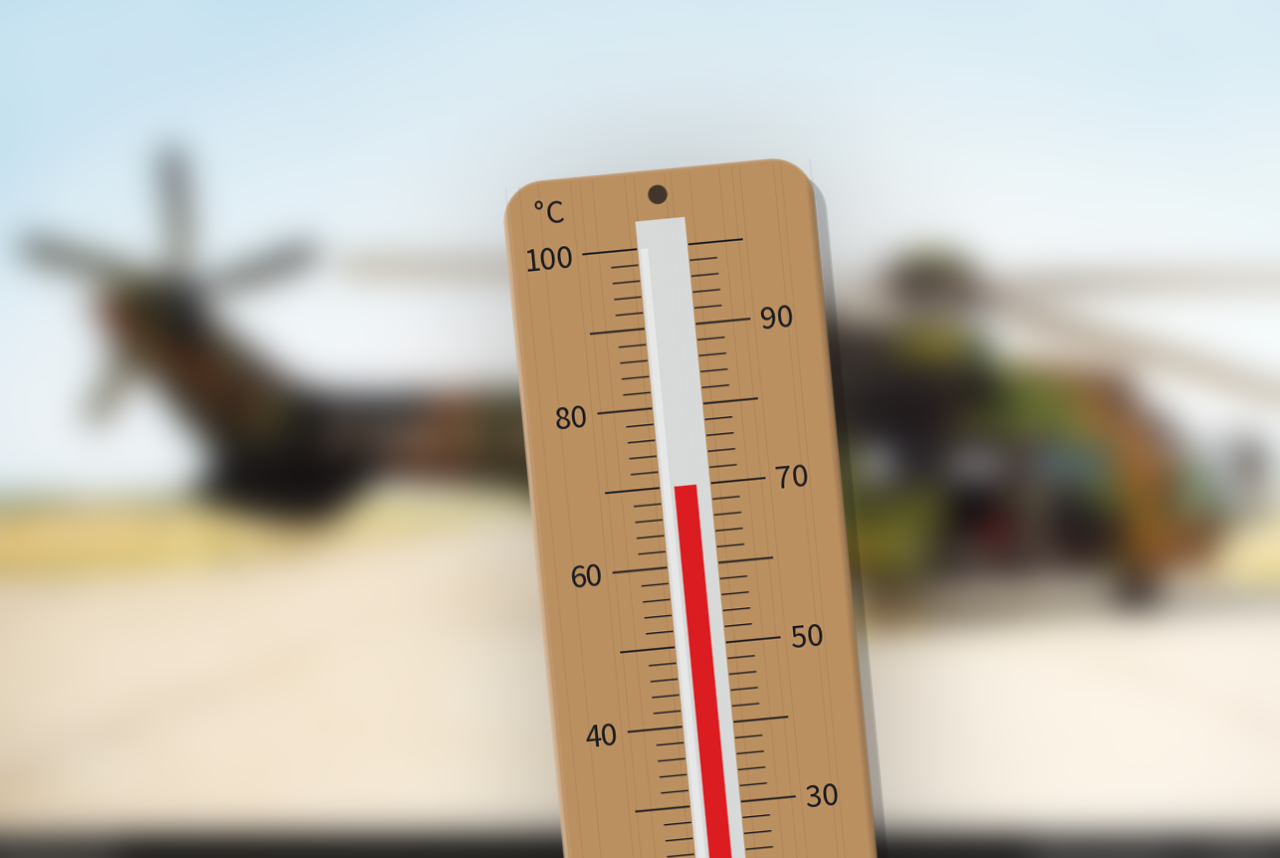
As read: {"value": 70, "unit": "°C"}
